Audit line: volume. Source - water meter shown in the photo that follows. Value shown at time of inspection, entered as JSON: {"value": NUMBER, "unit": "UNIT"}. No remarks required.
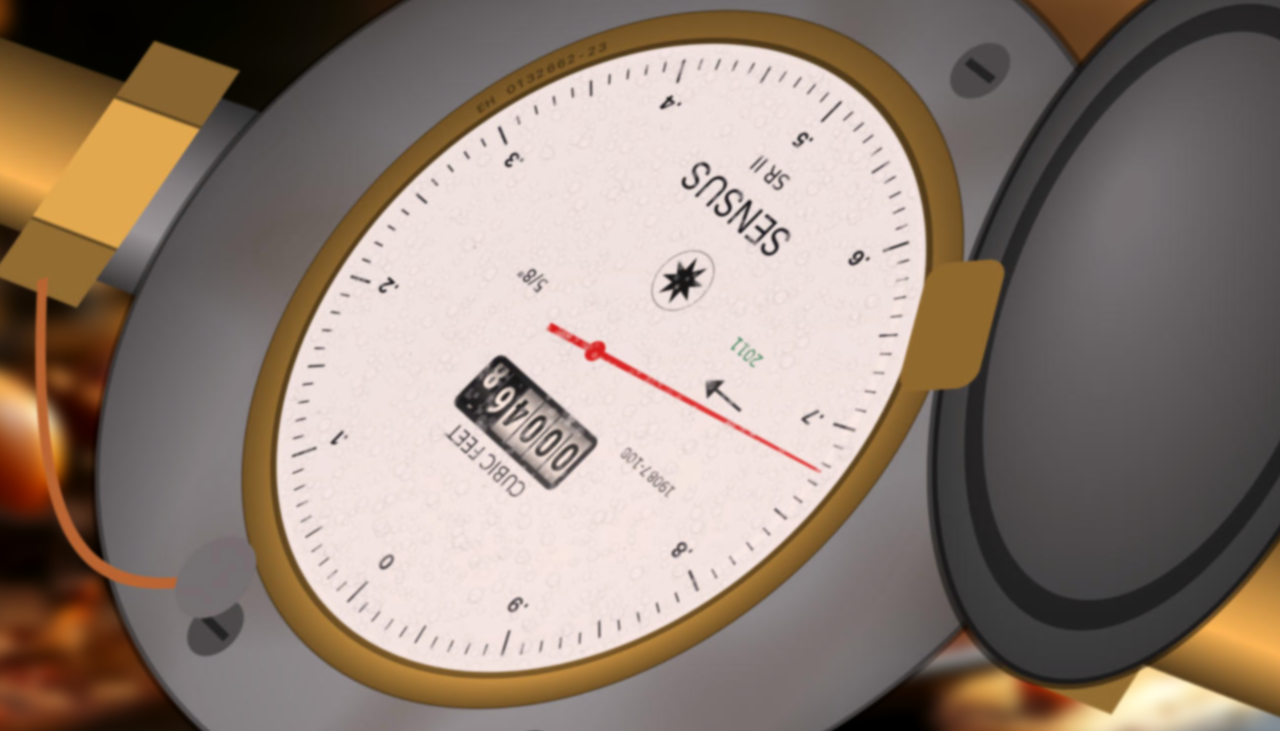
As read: {"value": 467.72, "unit": "ft³"}
